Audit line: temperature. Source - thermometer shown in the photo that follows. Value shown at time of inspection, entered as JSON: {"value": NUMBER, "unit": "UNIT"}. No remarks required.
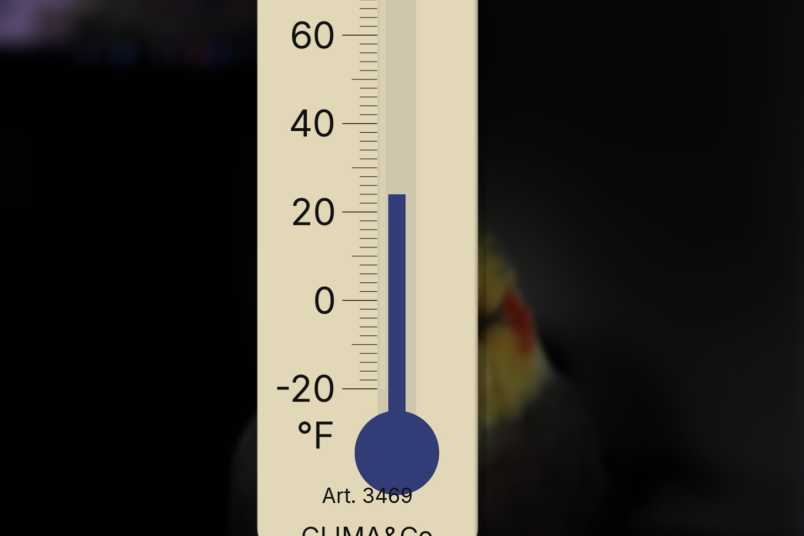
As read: {"value": 24, "unit": "°F"}
